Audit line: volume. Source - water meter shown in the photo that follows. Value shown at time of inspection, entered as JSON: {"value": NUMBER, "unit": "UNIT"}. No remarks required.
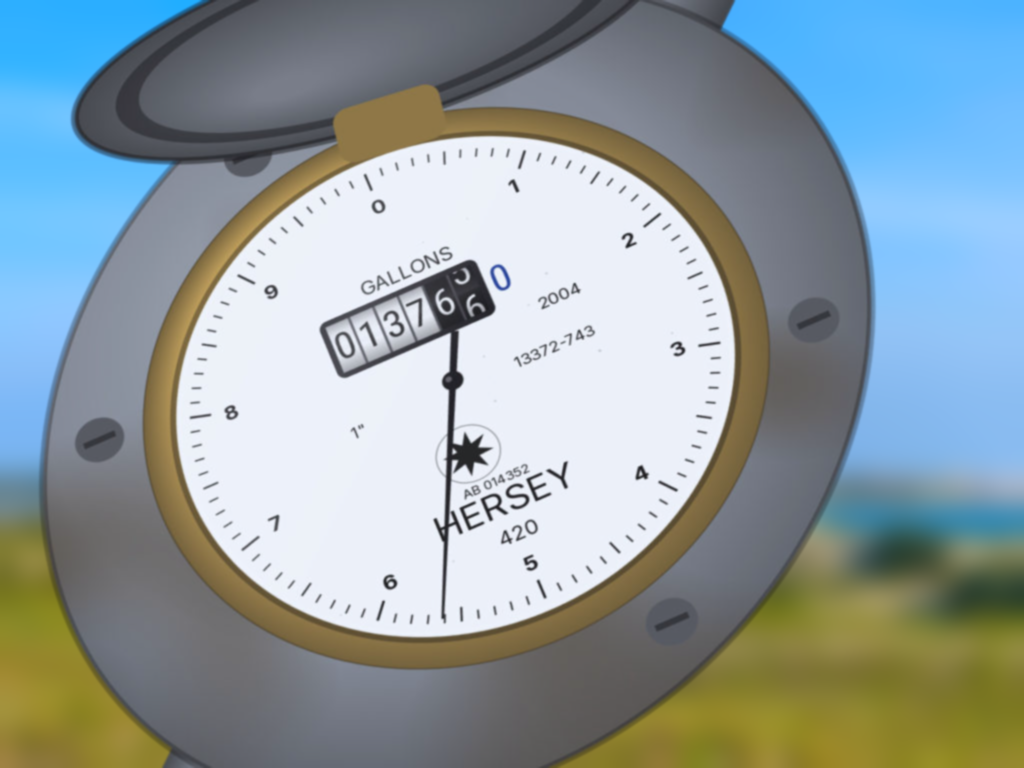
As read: {"value": 137655.6, "unit": "gal"}
